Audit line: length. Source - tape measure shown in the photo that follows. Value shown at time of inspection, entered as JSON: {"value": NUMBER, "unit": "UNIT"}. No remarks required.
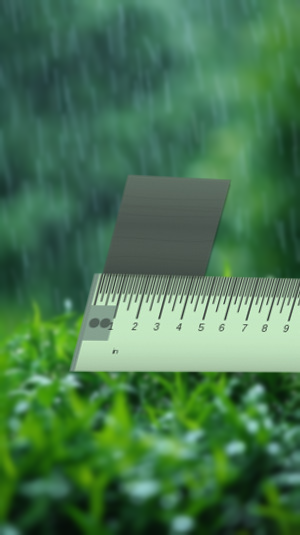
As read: {"value": 4.5, "unit": "in"}
